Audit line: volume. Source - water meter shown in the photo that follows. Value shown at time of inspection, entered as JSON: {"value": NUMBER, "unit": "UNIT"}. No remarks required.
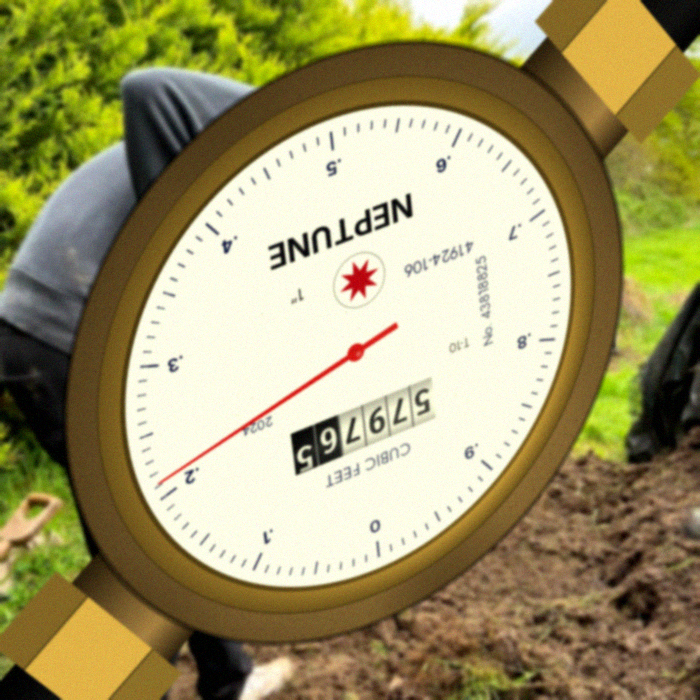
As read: {"value": 579765.21, "unit": "ft³"}
